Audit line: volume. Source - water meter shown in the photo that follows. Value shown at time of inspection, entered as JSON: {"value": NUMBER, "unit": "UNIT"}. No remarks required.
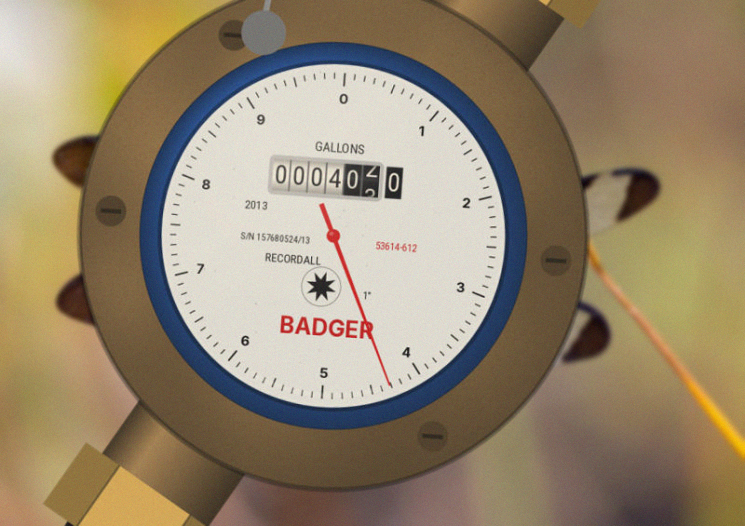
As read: {"value": 4024.3, "unit": "gal"}
